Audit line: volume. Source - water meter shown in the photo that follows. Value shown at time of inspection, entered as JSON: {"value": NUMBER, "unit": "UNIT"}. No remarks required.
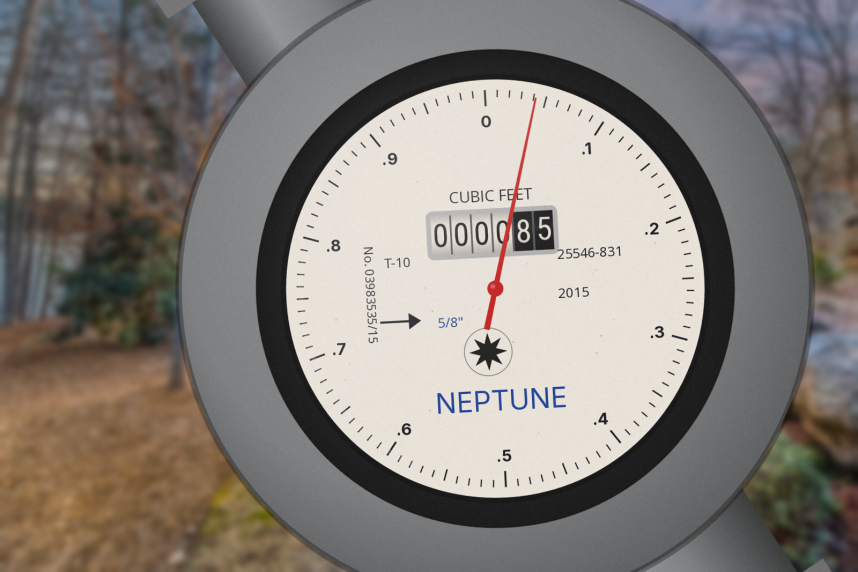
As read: {"value": 85.04, "unit": "ft³"}
